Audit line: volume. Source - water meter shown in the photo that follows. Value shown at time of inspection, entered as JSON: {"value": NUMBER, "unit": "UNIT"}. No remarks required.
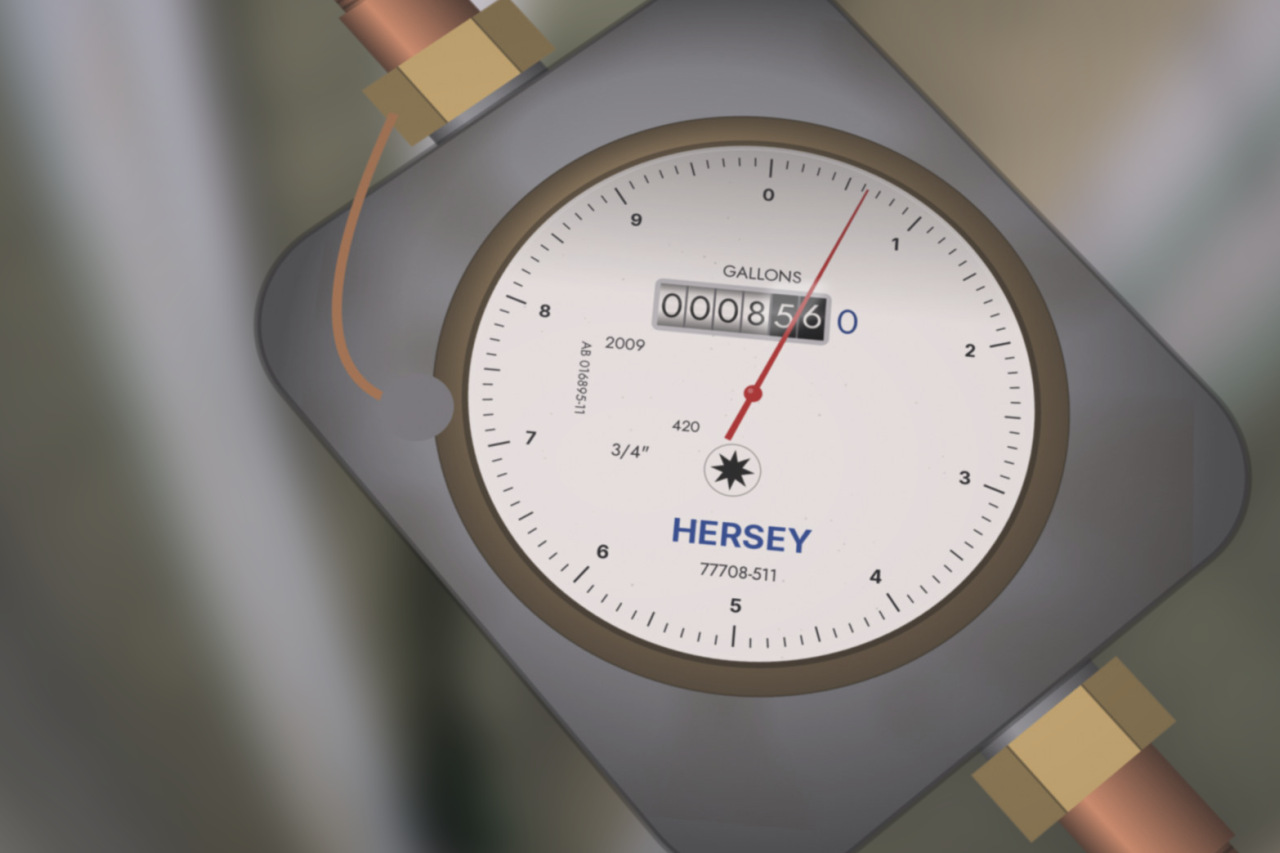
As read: {"value": 8560.6, "unit": "gal"}
